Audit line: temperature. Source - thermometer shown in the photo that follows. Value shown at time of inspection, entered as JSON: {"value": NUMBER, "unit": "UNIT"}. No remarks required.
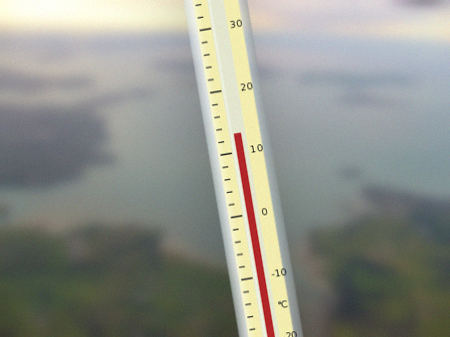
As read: {"value": 13, "unit": "°C"}
